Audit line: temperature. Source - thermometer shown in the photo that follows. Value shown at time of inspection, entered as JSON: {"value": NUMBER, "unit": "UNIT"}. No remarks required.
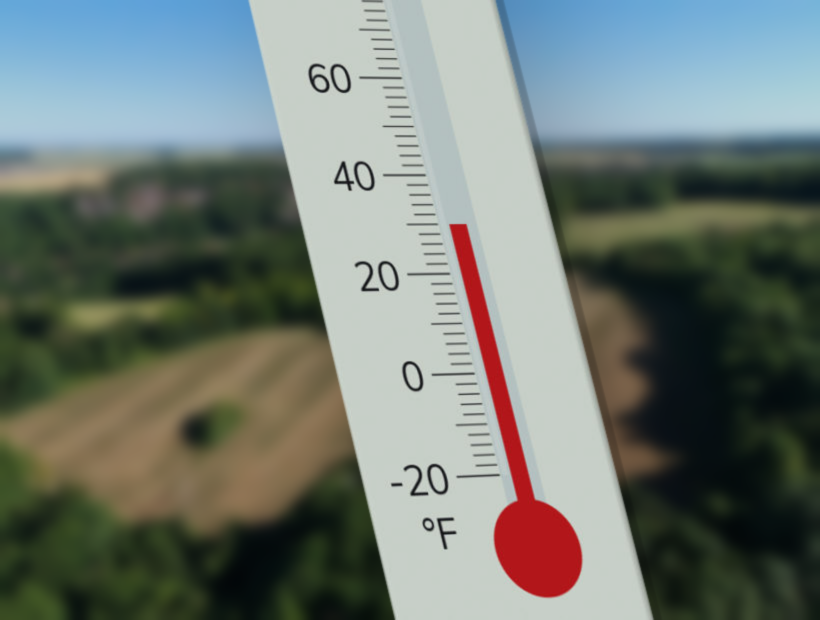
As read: {"value": 30, "unit": "°F"}
